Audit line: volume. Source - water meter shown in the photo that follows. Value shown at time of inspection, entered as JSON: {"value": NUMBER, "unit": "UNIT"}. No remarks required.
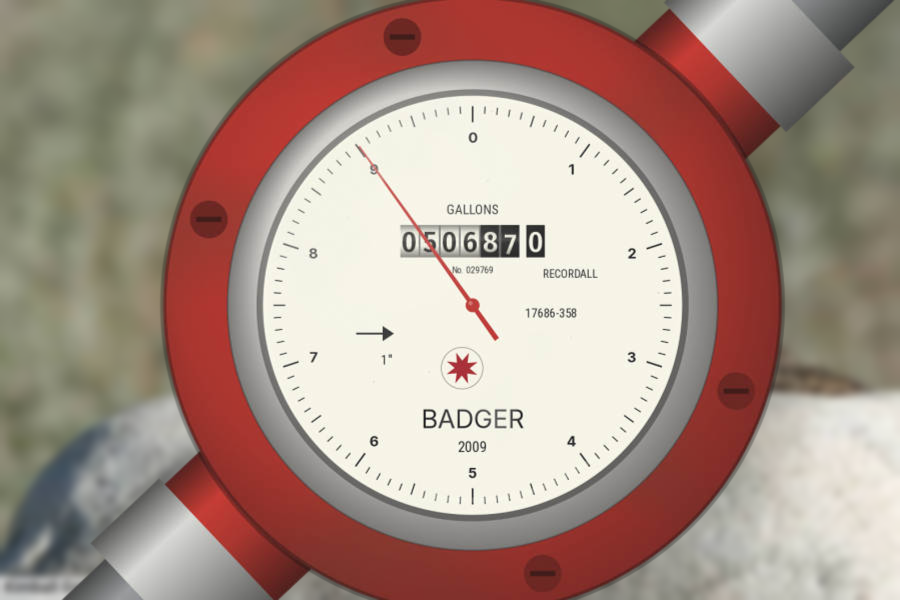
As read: {"value": 506869.0, "unit": "gal"}
